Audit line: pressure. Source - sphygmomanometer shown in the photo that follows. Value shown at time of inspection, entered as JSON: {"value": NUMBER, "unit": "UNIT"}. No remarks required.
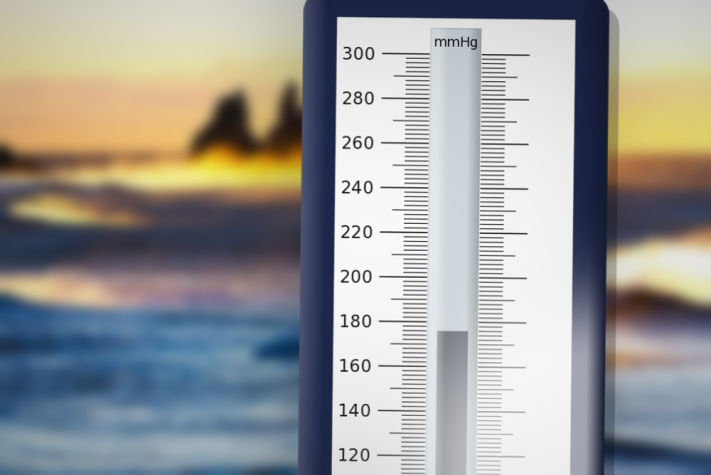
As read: {"value": 176, "unit": "mmHg"}
